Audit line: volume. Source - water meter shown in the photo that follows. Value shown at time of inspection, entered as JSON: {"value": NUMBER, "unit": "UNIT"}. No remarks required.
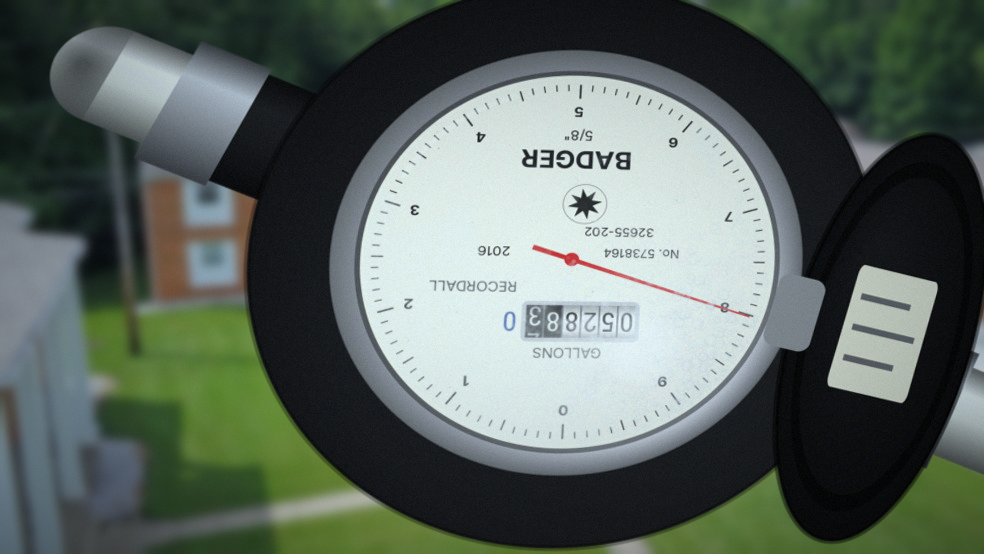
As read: {"value": 528828.0, "unit": "gal"}
